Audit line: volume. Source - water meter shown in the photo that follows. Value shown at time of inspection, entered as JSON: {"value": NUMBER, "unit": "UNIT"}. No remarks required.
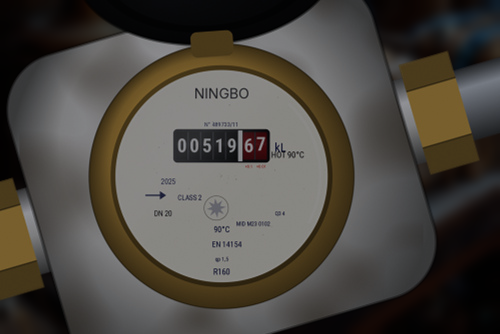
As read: {"value": 519.67, "unit": "kL"}
